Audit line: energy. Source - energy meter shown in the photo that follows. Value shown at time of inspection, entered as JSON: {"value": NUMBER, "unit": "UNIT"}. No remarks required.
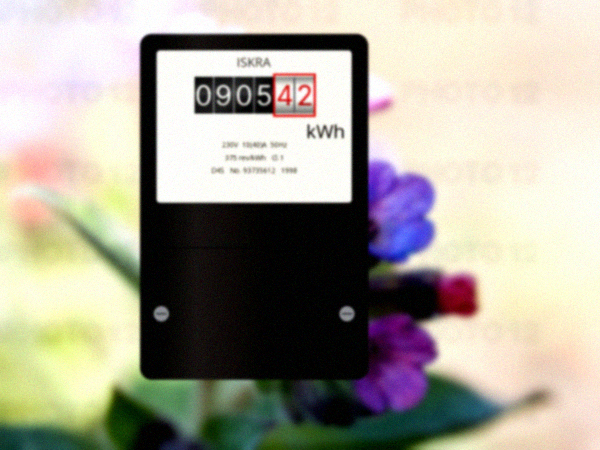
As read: {"value": 905.42, "unit": "kWh"}
